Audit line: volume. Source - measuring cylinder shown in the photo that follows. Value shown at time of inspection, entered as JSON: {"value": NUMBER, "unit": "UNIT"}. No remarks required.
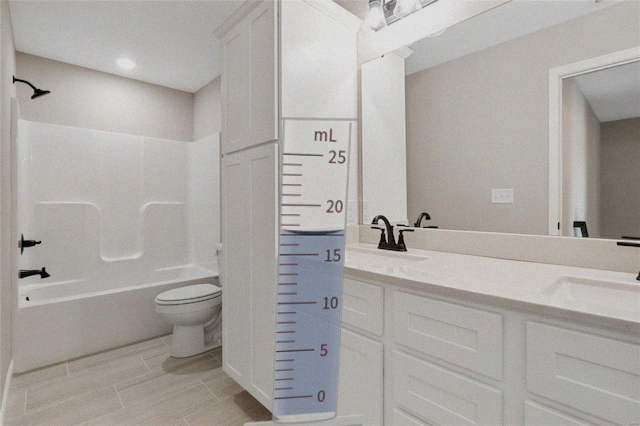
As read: {"value": 17, "unit": "mL"}
